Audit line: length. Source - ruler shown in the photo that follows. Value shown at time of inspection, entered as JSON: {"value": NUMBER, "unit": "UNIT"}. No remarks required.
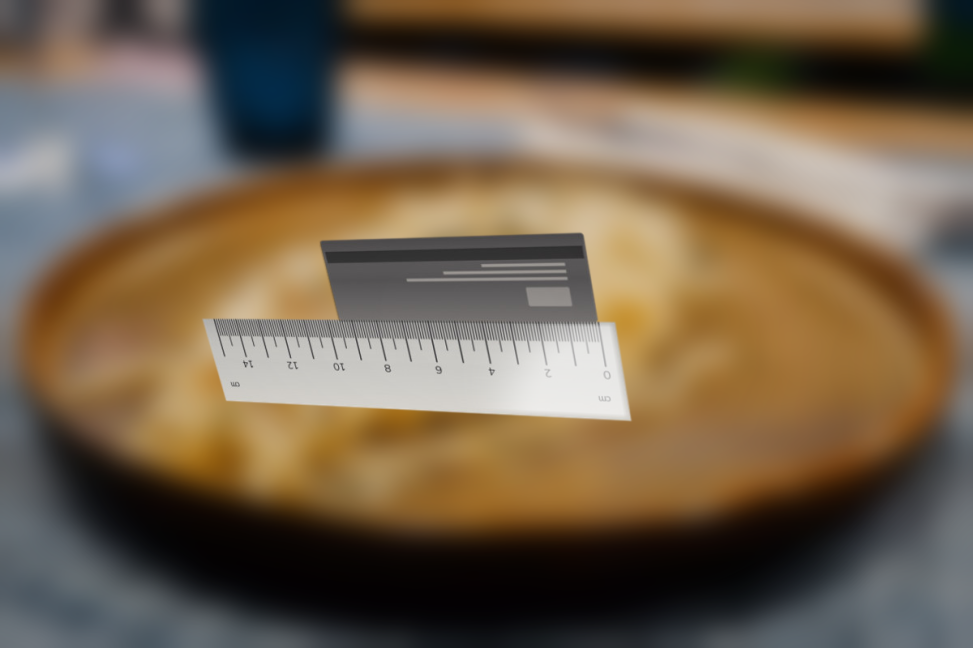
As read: {"value": 9.5, "unit": "cm"}
